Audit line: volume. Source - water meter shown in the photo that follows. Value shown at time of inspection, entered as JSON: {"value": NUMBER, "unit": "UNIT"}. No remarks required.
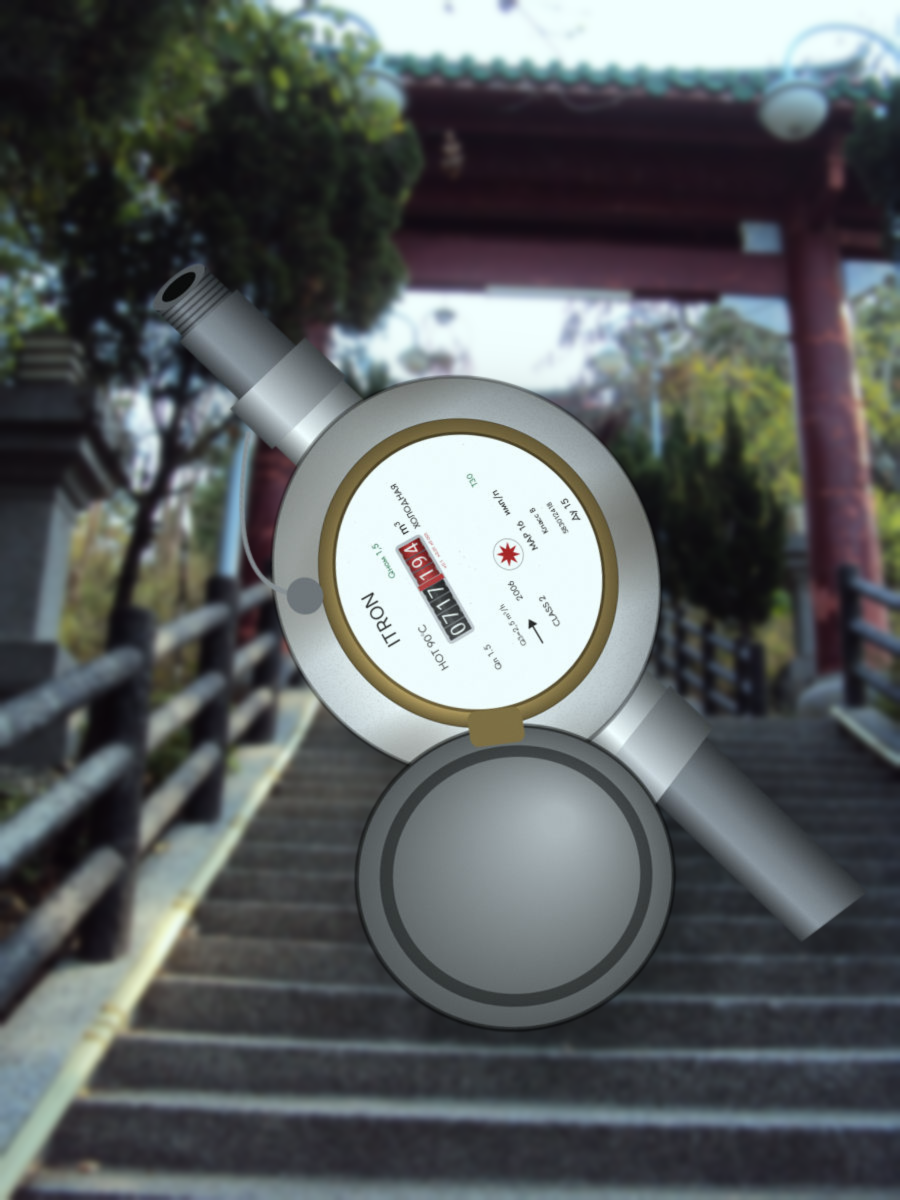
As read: {"value": 717.194, "unit": "m³"}
